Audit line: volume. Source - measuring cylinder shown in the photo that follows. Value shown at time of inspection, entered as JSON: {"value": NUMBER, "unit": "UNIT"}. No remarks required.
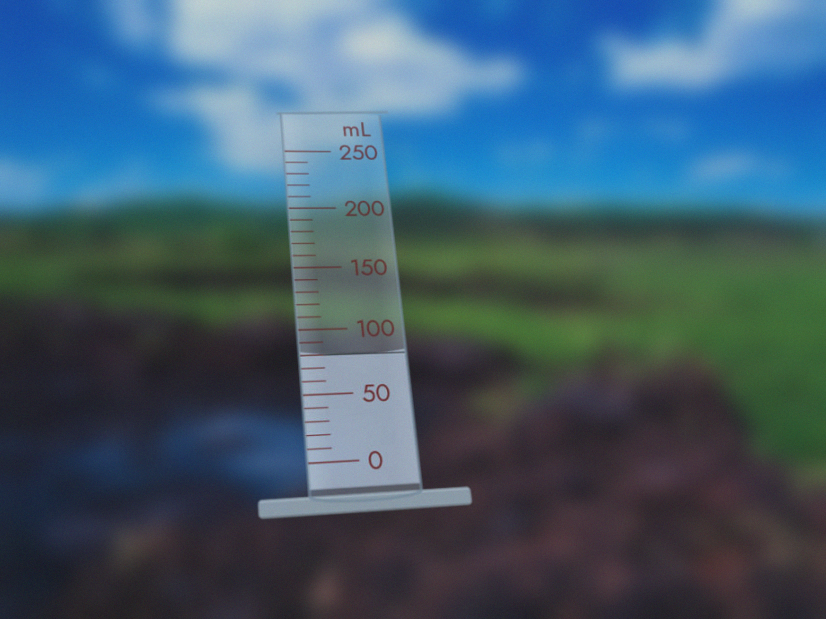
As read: {"value": 80, "unit": "mL"}
